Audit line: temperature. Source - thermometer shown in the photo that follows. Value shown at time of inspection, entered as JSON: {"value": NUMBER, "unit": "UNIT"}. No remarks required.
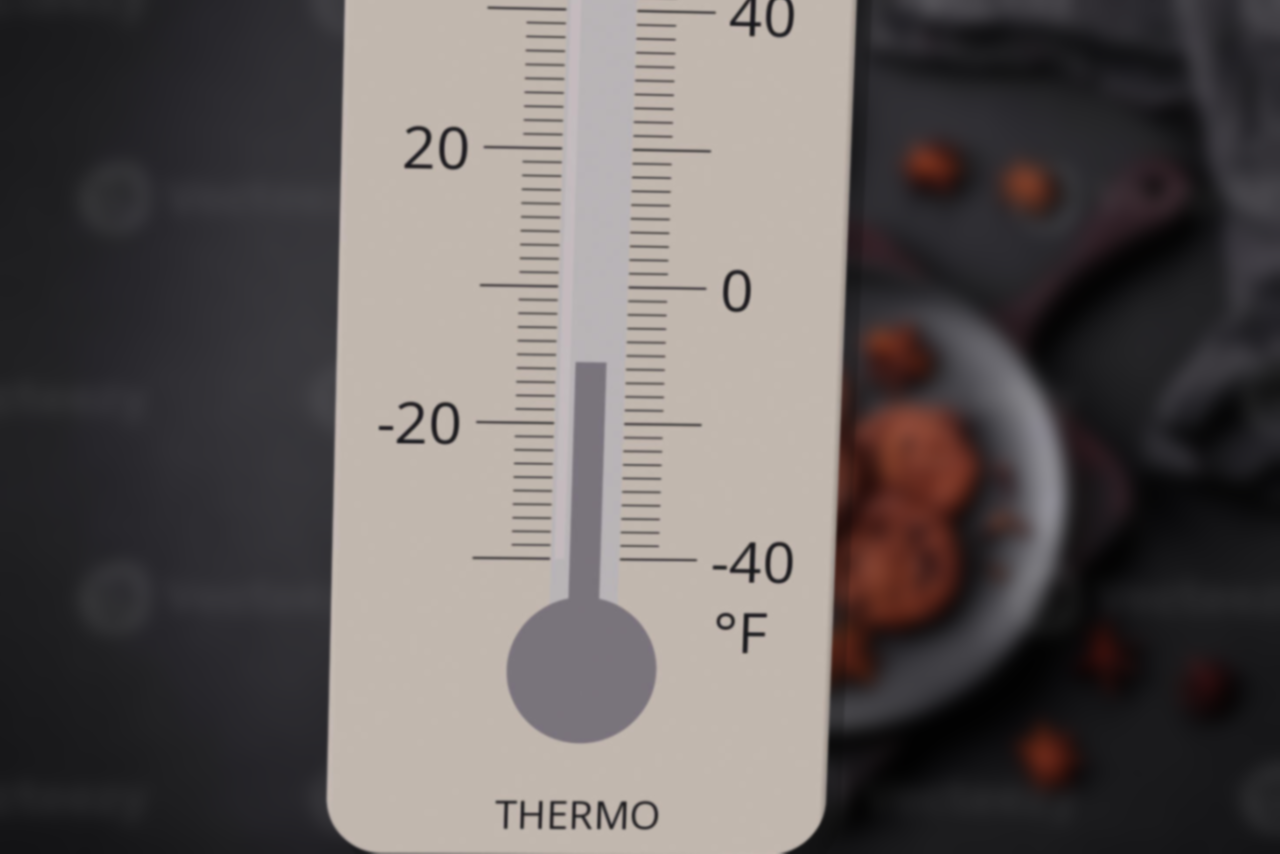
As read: {"value": -11, "unit": "°F"}
